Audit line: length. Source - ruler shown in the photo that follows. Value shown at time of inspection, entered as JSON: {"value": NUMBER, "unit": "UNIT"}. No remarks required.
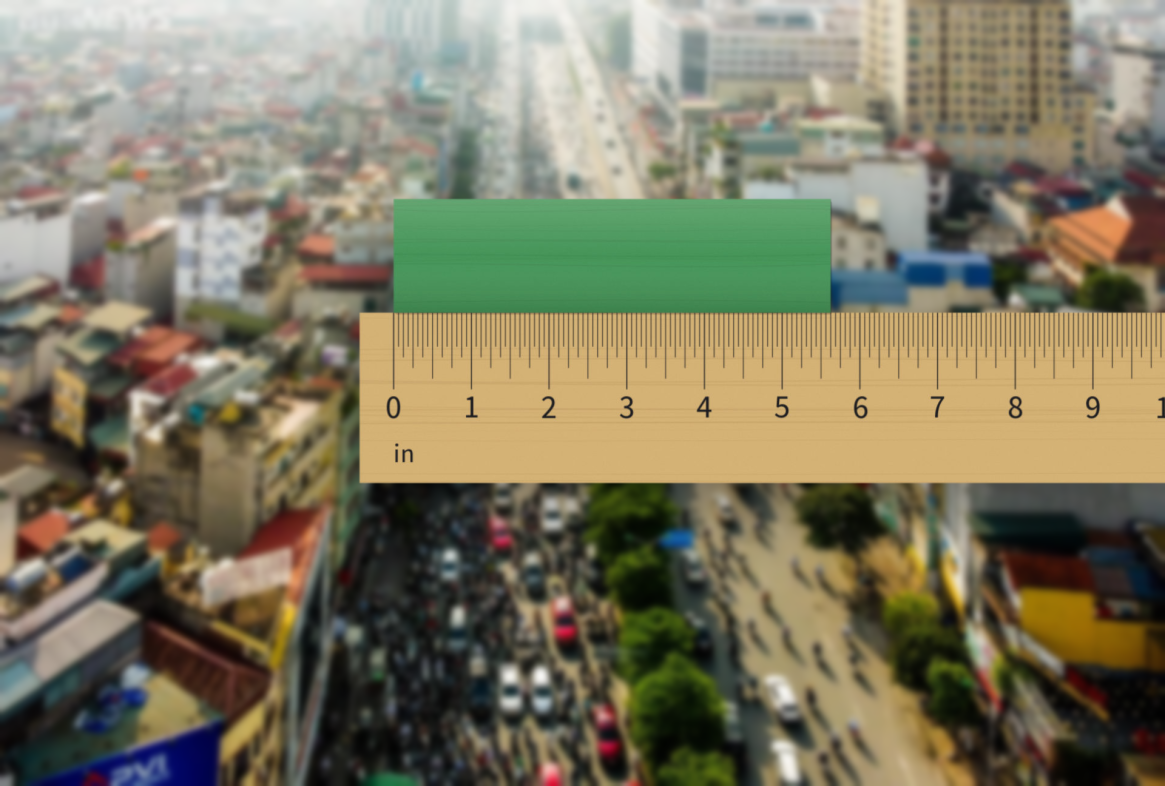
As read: {"value": 5.625, "unit": "in"}
